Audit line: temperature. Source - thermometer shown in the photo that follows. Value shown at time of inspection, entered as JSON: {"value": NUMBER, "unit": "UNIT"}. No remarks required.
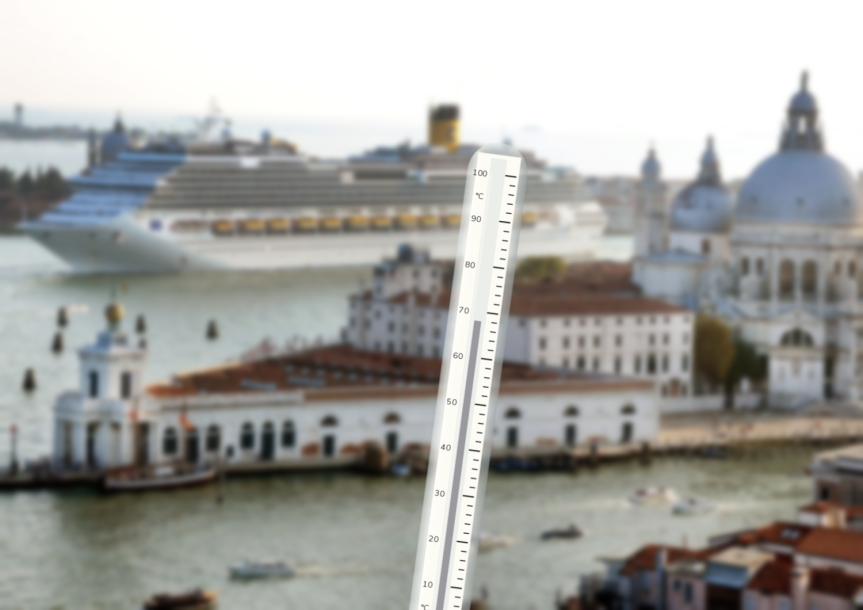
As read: {"value": 68, "unit": "°C"}
